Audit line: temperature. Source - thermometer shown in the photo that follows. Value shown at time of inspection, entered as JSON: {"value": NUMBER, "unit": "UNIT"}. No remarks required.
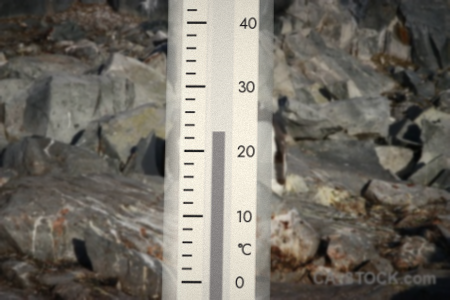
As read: {"value": 23, "unit": "°C"}
